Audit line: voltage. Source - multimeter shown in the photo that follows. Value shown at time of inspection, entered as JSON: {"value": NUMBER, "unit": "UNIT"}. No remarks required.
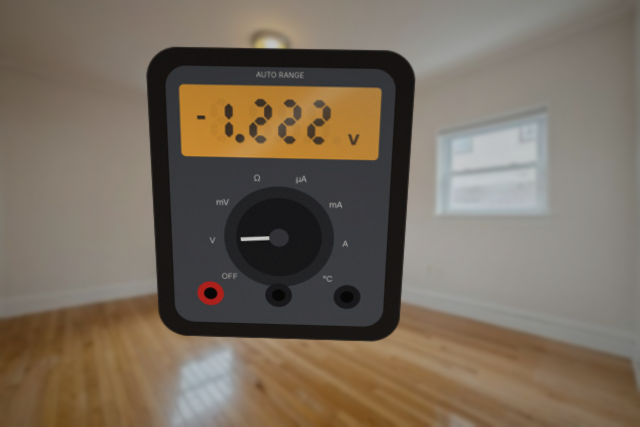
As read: {"value": -1.222, "unit": "V"}
